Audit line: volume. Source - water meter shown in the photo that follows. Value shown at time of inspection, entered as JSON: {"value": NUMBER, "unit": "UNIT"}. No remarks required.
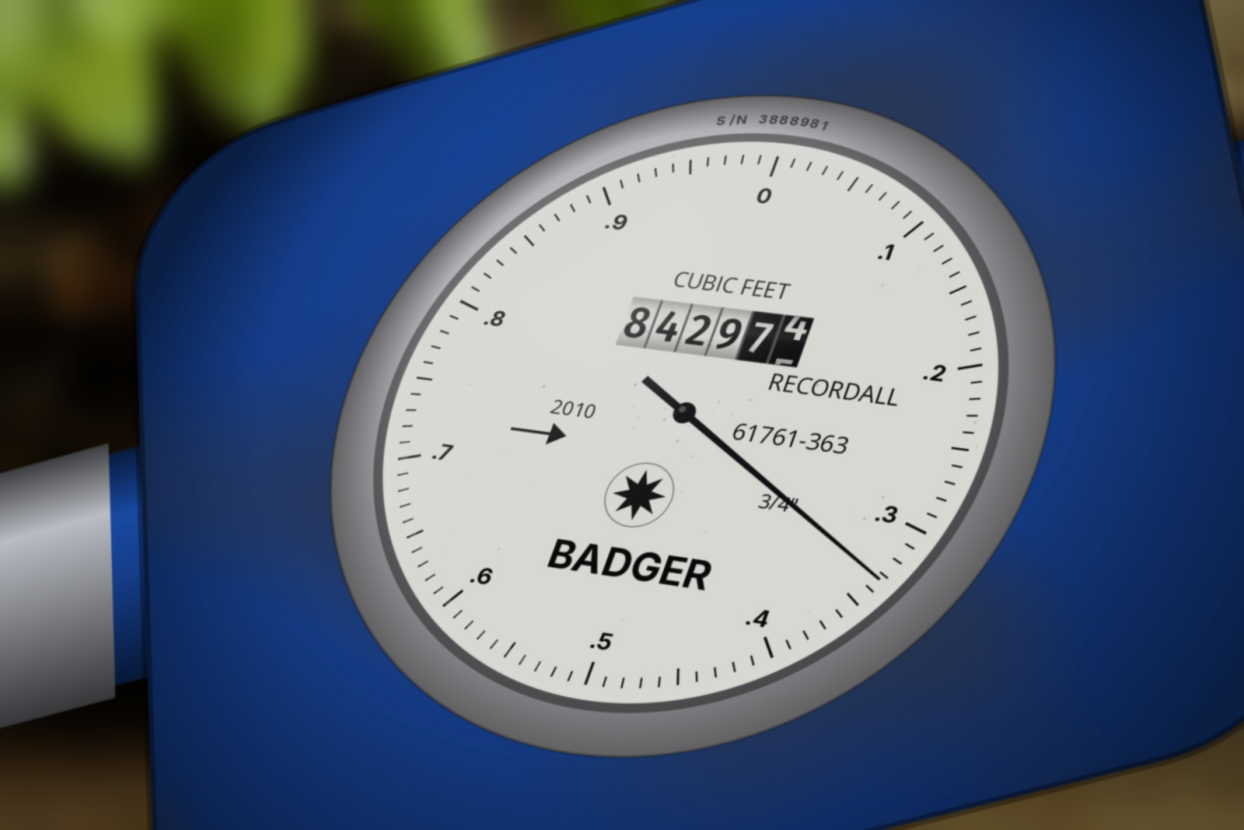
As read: {"value": 842974.33, "unit": "ft³"}
